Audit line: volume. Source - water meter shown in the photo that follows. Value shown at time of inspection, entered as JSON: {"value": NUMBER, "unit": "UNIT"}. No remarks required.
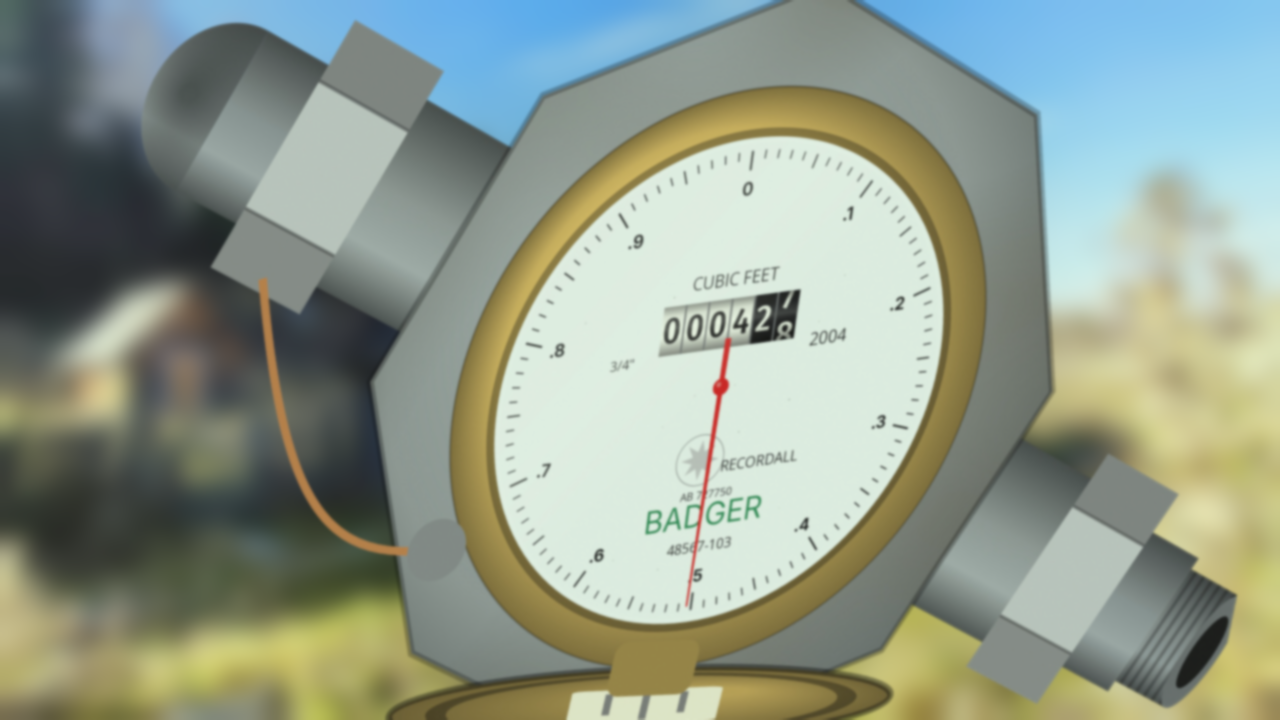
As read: {"value": 427.50, "unit": "ft³"}
